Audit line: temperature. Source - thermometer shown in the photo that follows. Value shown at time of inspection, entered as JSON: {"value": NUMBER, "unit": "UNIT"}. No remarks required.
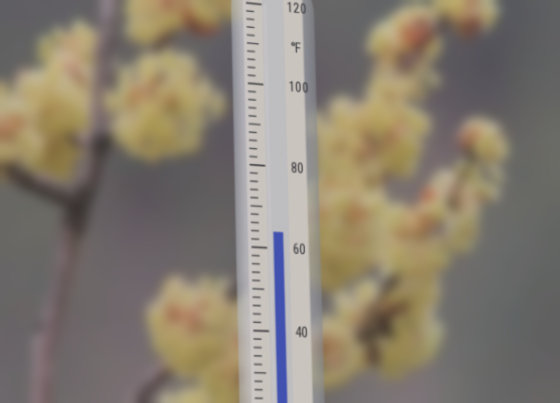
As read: {"value": 64, "unit": "°F"}
